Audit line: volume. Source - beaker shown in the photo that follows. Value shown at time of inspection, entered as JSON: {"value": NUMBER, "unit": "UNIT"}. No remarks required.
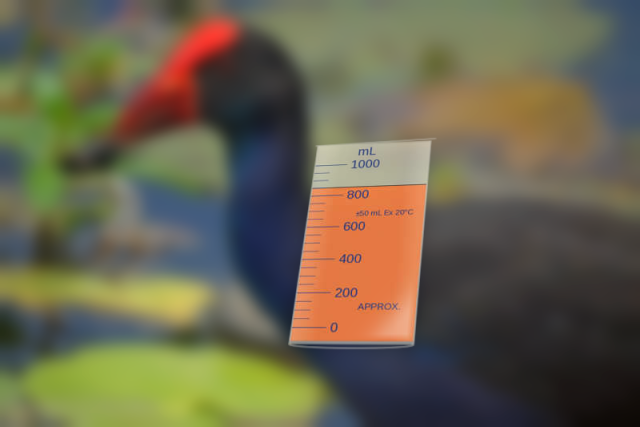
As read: {"value": 850, "unit": "mL"}
